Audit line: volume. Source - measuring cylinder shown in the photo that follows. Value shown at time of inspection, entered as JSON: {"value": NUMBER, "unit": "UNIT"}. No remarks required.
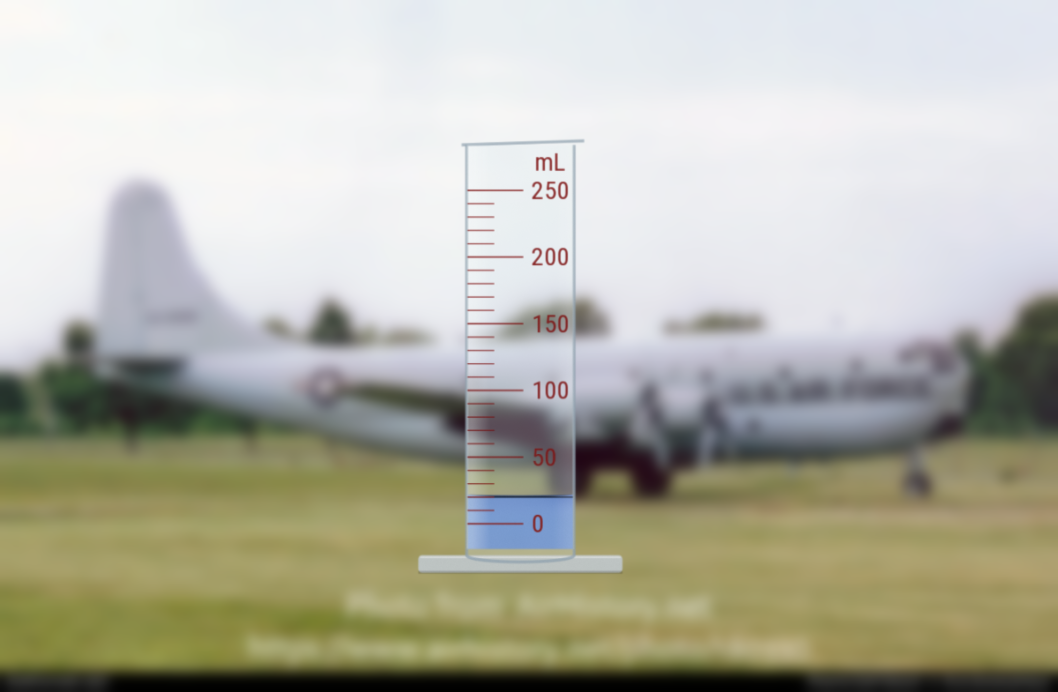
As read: {"value": 20, "unit": "mL"}
